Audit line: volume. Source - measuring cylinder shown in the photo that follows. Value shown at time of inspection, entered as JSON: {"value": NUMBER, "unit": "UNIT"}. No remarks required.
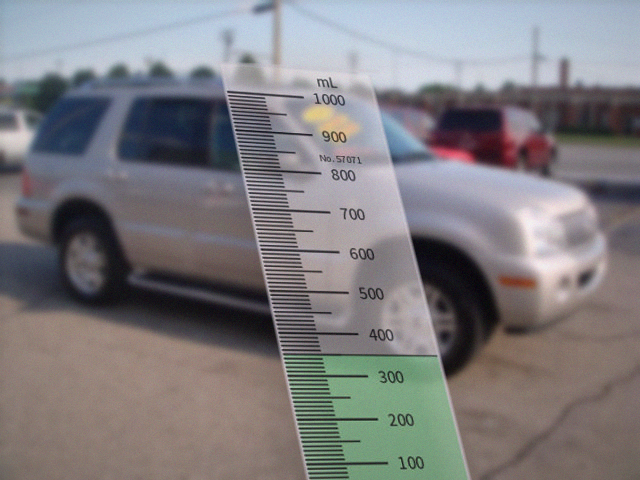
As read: {"value": 350, "unit": "mL"}
